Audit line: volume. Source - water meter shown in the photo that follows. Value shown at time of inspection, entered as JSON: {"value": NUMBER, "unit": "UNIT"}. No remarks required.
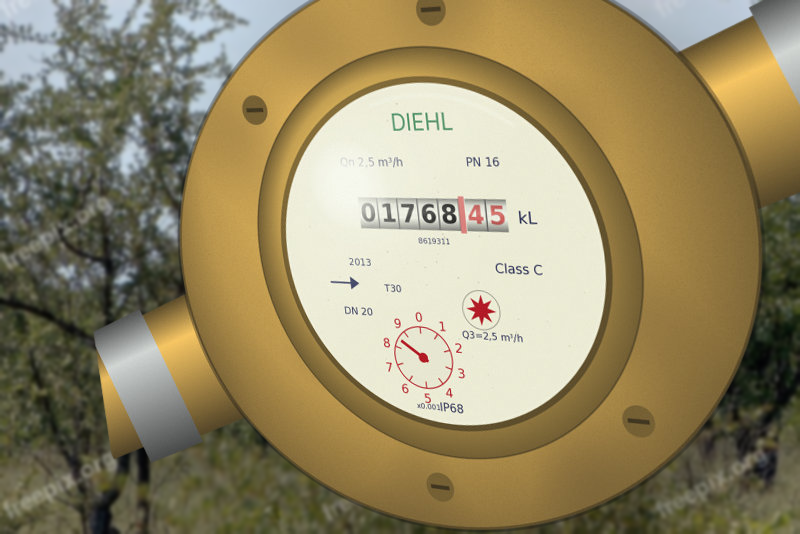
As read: {"value": 1768.458, "unit": "kL"}
